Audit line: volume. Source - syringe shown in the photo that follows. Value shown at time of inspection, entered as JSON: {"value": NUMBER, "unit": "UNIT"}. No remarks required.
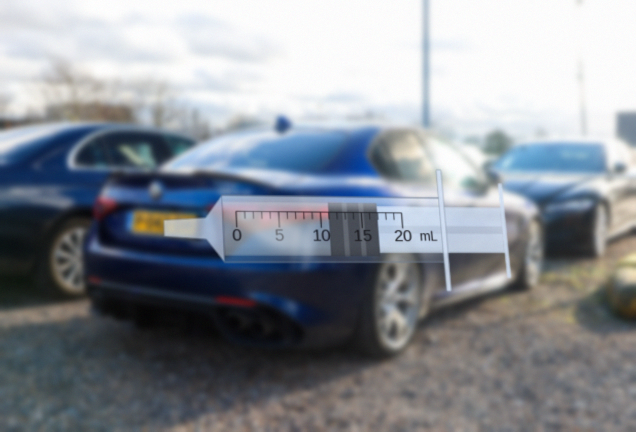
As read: {"value": 11, "unit": "mL"}
